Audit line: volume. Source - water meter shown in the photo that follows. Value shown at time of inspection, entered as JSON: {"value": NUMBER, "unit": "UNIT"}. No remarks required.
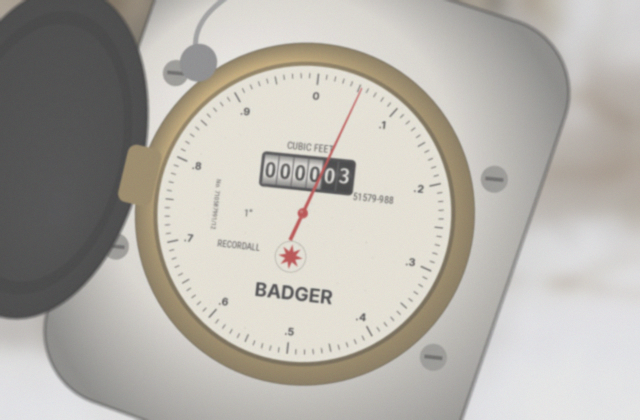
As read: {"value": 3.05, "unit": "ft³"}
